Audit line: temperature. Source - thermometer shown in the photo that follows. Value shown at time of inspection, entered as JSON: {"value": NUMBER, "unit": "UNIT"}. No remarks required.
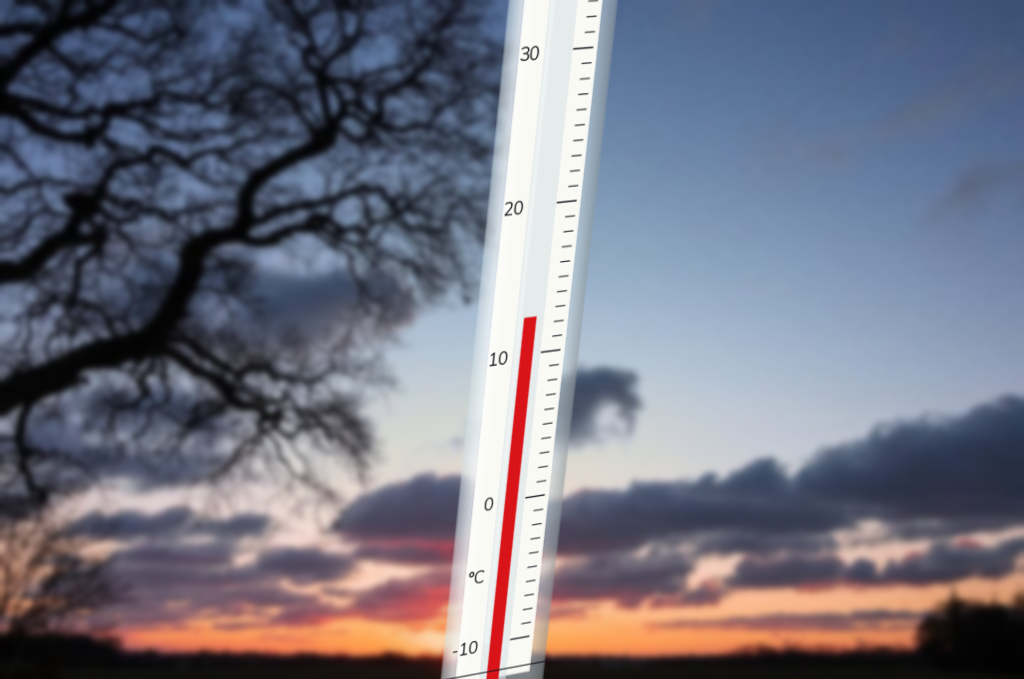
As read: {"value": 12.5, "unit": "°C"}
